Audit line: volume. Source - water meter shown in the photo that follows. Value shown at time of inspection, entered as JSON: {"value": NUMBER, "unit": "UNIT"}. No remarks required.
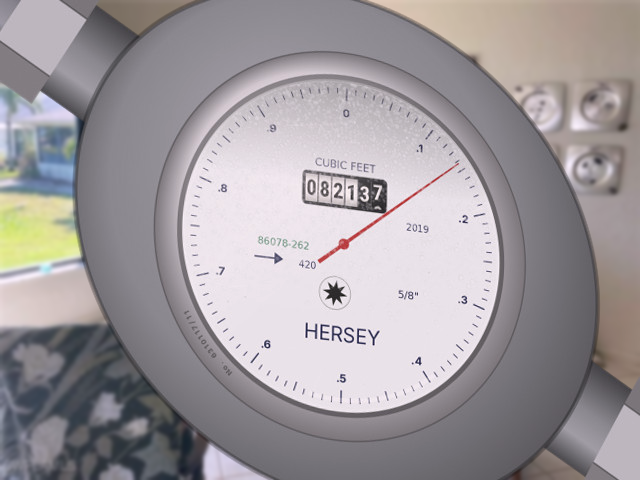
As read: {"value": 82137.14, "unit": "ft³"}
